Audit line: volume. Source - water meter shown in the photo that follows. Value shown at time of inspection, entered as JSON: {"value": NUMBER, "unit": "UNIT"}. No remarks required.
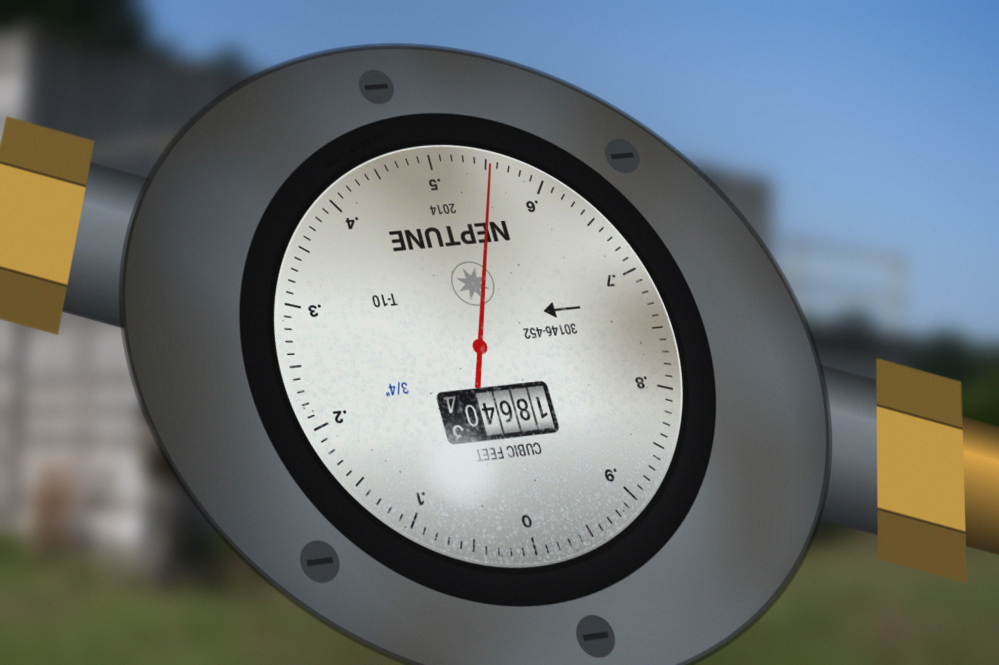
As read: {"value": 186403.55, "unit": "ft³"}
